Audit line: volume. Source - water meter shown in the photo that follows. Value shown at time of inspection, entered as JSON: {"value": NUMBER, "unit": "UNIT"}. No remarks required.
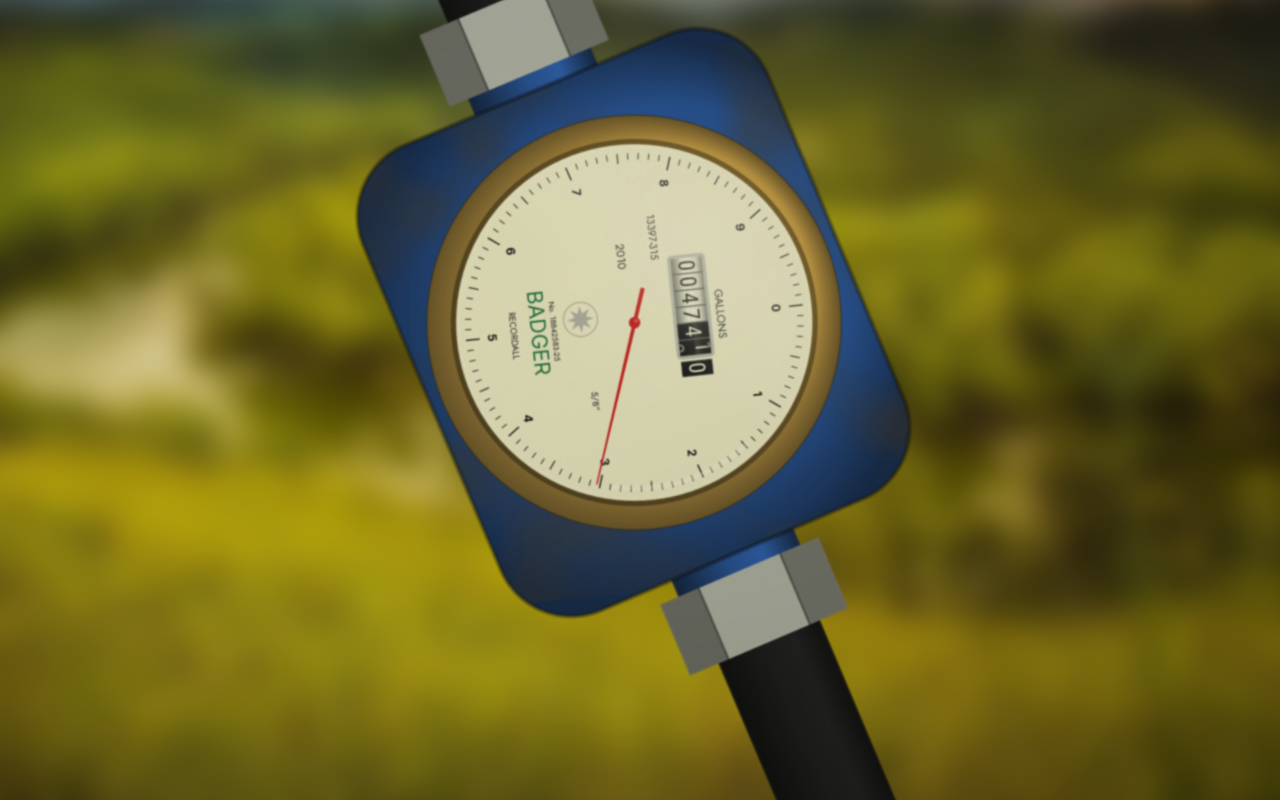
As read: {"value": 47413.0, "unit": "gal"}
